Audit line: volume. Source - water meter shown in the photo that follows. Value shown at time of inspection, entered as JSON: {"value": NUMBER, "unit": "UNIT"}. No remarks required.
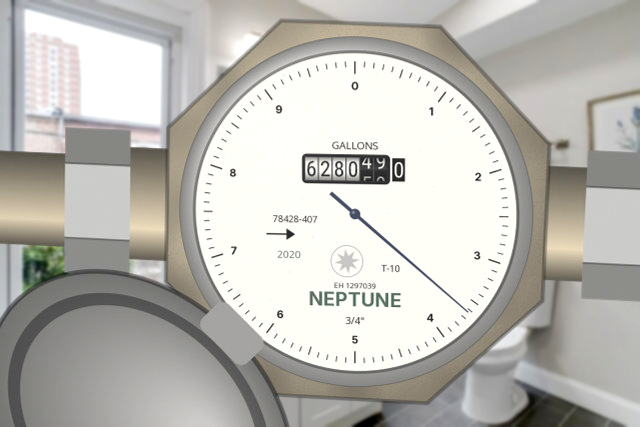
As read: {"value": 6280493.6, "unit": "gal"}
